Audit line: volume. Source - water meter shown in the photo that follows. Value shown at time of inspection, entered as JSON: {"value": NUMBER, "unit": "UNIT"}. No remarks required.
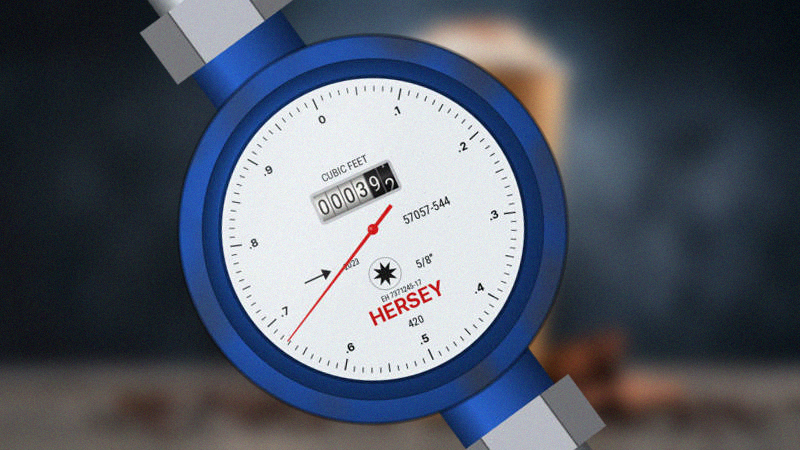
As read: {"value": 391.67, "unit": "ft³"}
